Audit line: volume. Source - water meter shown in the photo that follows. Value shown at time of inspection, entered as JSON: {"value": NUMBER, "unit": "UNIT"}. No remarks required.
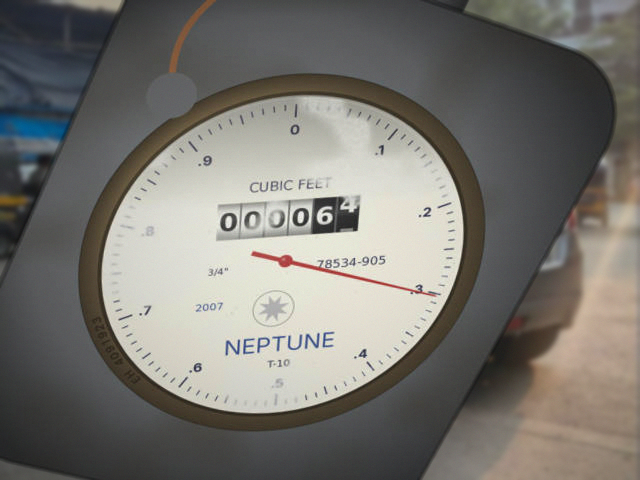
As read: {"value": 64.30, "unit": "ft³"}
